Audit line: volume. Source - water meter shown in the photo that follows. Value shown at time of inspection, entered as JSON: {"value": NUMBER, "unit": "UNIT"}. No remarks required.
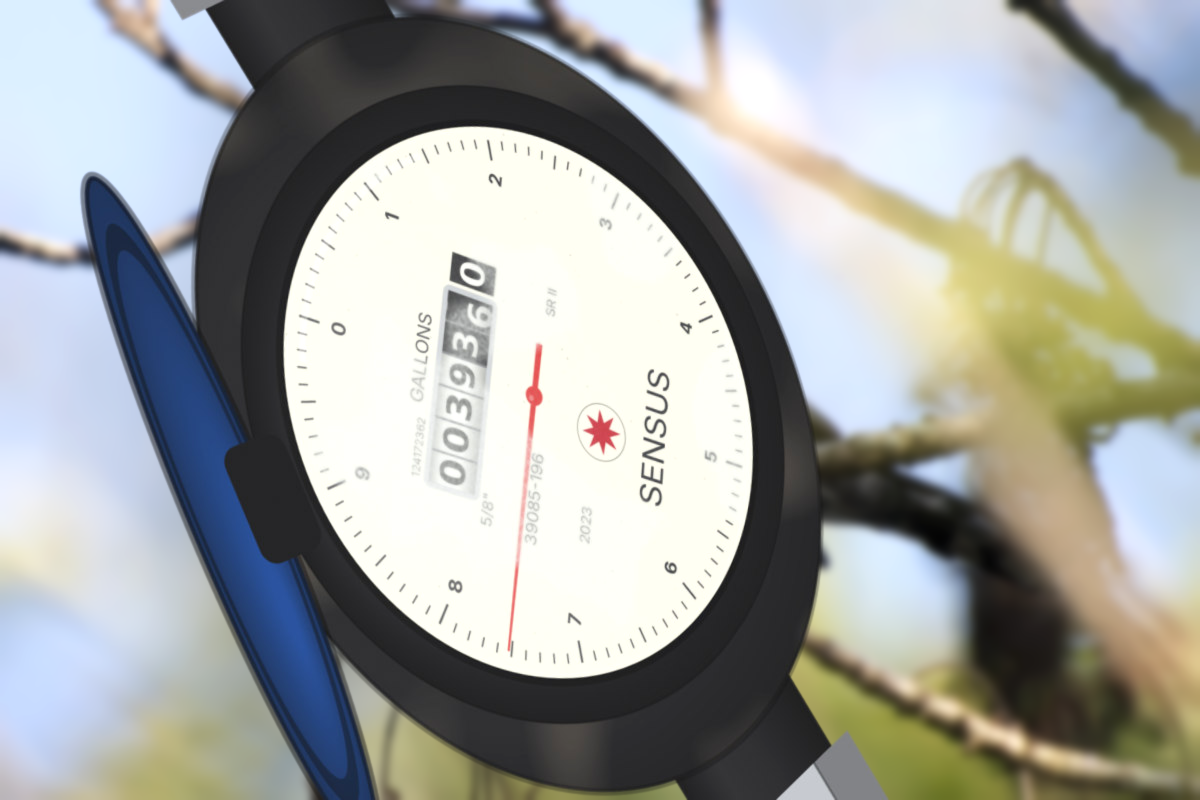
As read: {"value": 39357.5, "unit": "gal"}
